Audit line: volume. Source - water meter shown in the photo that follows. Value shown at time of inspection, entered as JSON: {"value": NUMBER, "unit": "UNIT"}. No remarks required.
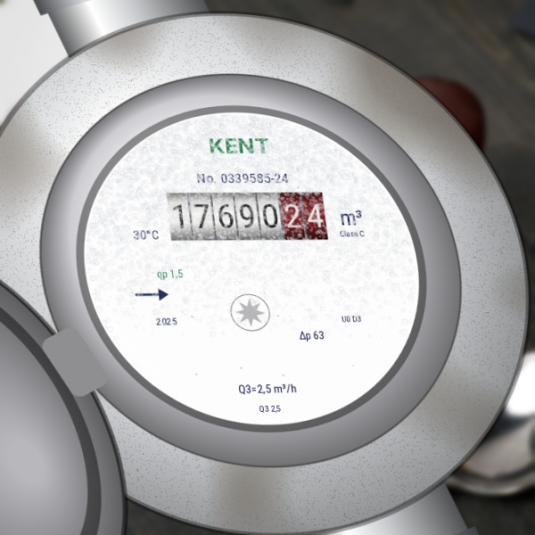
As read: {"value": 17690.24, "unit": "m³"}
